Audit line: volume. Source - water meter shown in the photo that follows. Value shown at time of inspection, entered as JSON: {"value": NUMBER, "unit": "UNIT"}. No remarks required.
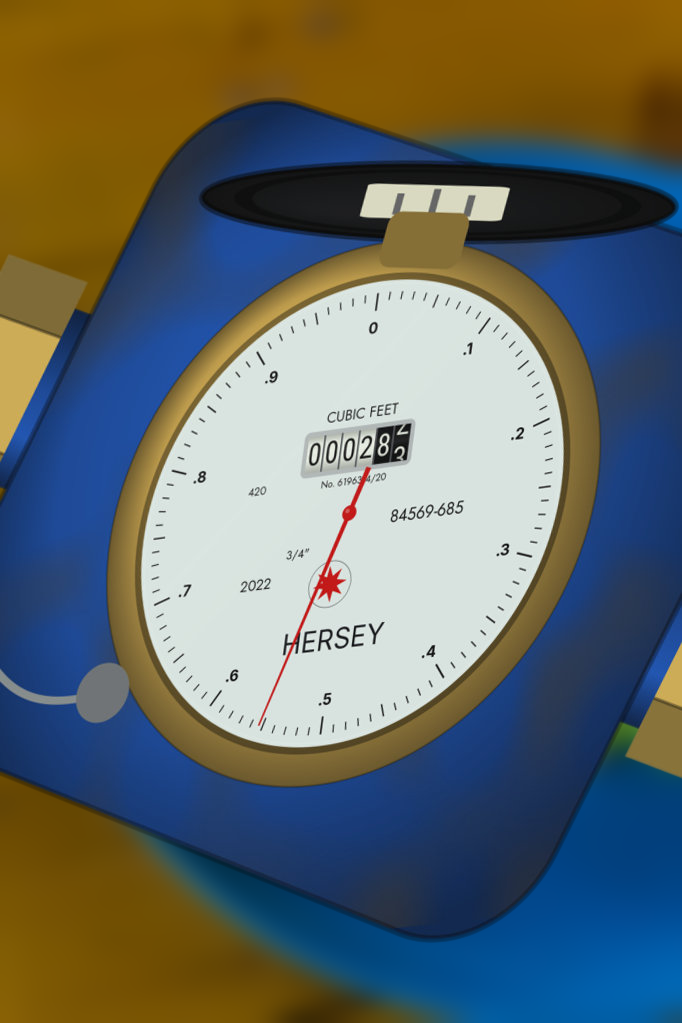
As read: {"value": 282.55, "unit": "ft³"}
